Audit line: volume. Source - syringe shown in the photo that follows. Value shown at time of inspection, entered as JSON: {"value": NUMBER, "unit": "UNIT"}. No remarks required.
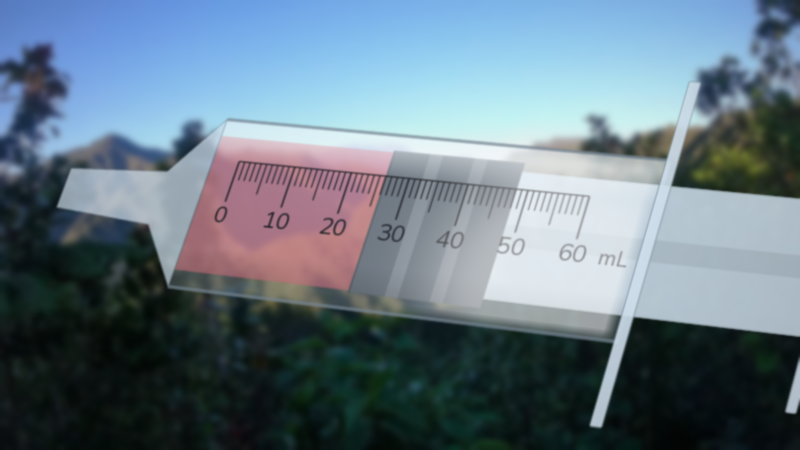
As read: {"value": 26, "unit": "mL"}
